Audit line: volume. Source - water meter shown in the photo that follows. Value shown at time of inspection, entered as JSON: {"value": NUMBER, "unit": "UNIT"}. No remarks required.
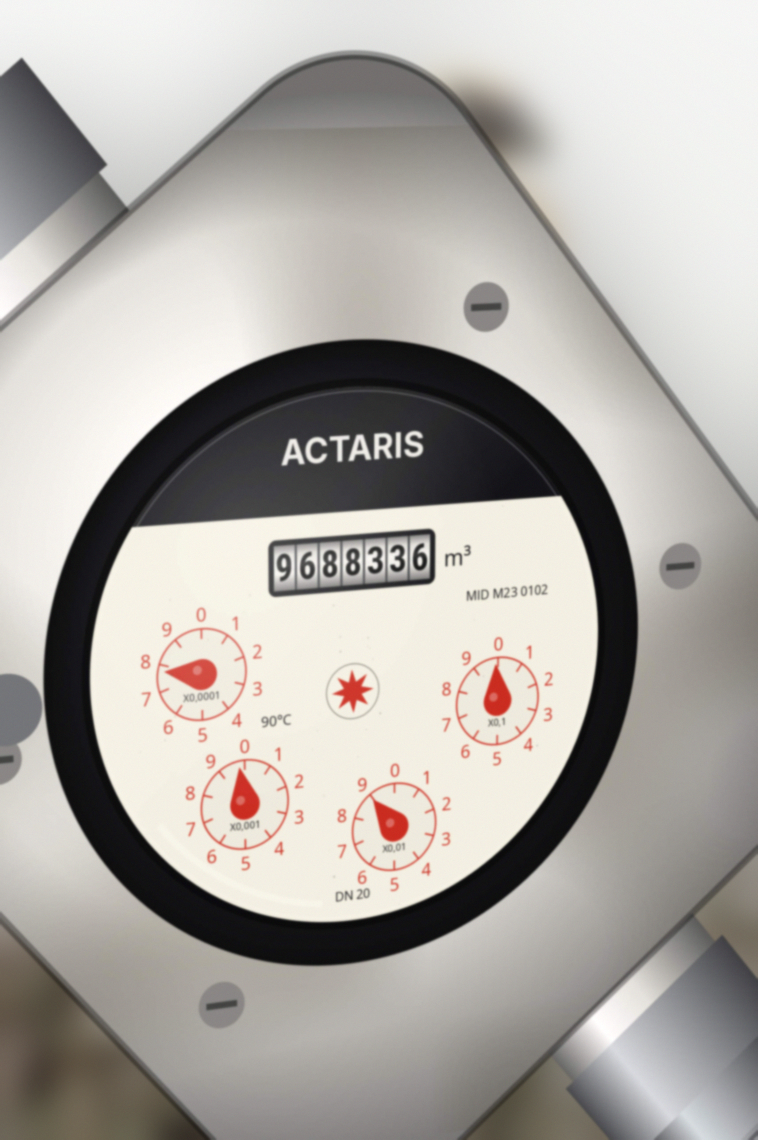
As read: {"value": 9688335.9897, "unit": "m³"}
